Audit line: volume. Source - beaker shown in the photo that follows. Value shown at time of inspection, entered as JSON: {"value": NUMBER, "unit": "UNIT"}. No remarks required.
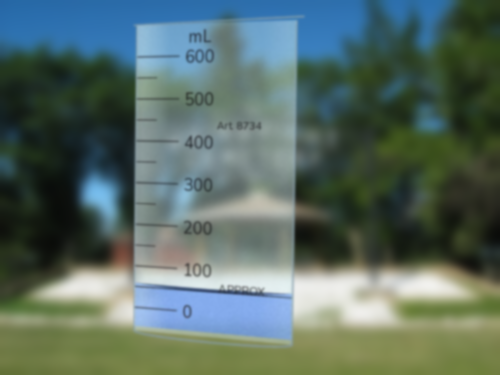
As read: {"value": 50, "unit": "mL"}
